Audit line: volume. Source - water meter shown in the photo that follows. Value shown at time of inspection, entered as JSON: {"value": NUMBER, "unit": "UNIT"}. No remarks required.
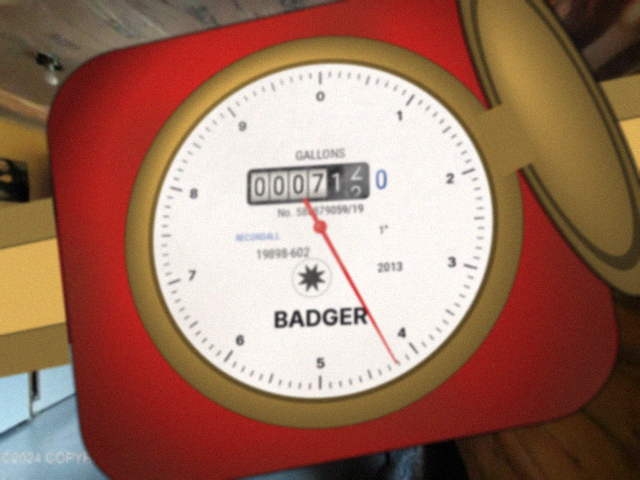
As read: {"value": 7124.2, "unit": "gal"}
